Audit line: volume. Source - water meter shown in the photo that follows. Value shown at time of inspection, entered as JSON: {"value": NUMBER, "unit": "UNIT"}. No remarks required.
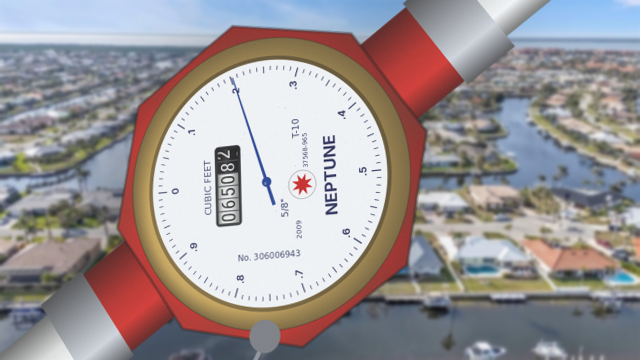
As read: {"value": 65082.20, "unit": "ft³"}
